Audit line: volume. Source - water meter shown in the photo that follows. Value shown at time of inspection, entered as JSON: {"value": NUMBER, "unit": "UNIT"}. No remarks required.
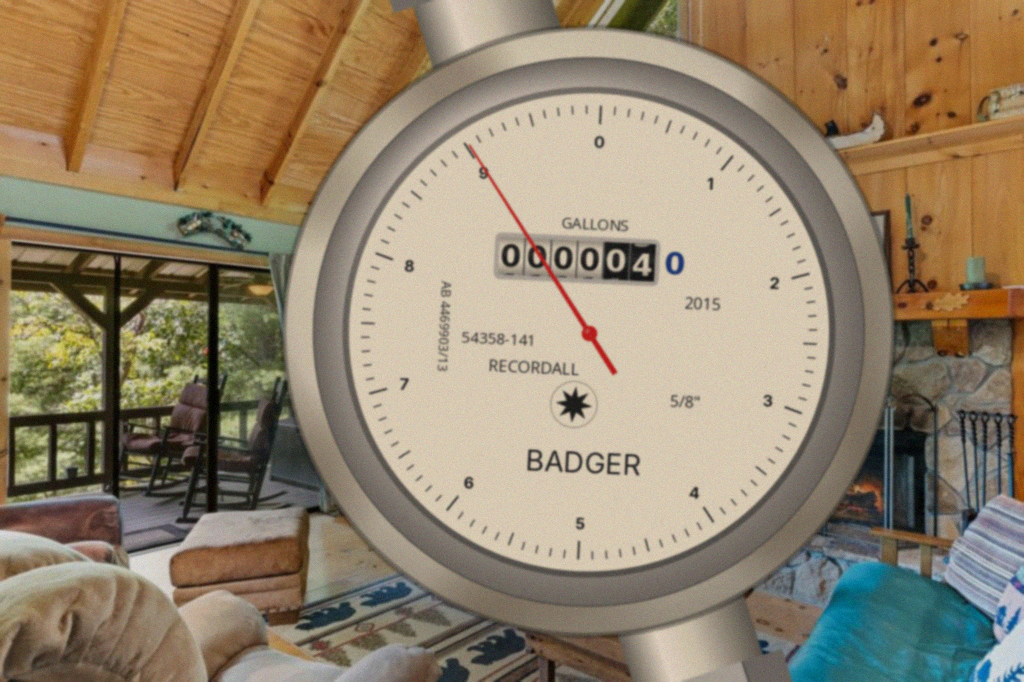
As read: {"value": 39.0, "unit": "gal"}
